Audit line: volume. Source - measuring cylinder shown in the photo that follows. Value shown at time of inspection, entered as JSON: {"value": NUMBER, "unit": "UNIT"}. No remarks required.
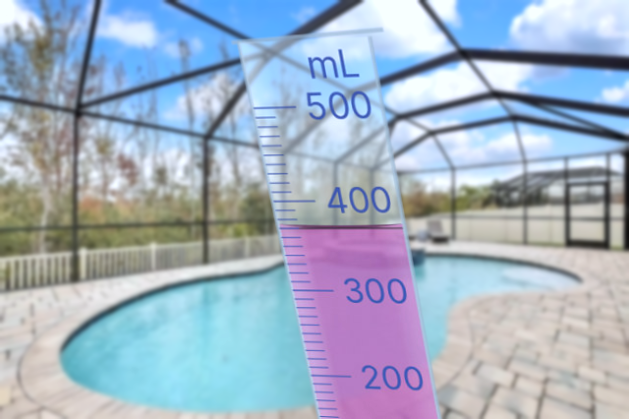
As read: {"value": 370, "unit": "mL"}
